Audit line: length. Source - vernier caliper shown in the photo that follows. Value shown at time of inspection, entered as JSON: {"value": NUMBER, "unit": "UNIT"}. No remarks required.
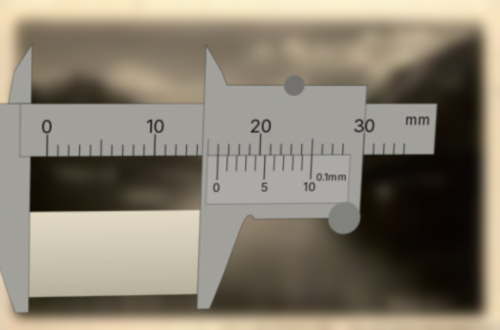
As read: {"value": 16.0, "unit": "mm"}
